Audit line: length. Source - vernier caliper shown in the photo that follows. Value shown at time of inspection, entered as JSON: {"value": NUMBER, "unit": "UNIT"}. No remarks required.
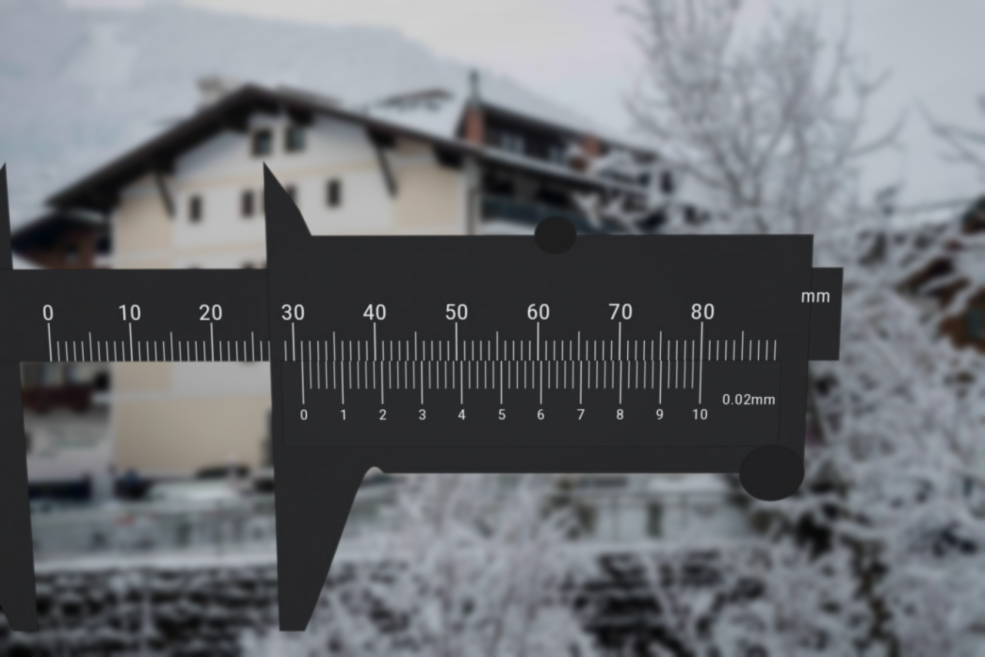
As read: {"value": 31.0, "unit": "mm"}
